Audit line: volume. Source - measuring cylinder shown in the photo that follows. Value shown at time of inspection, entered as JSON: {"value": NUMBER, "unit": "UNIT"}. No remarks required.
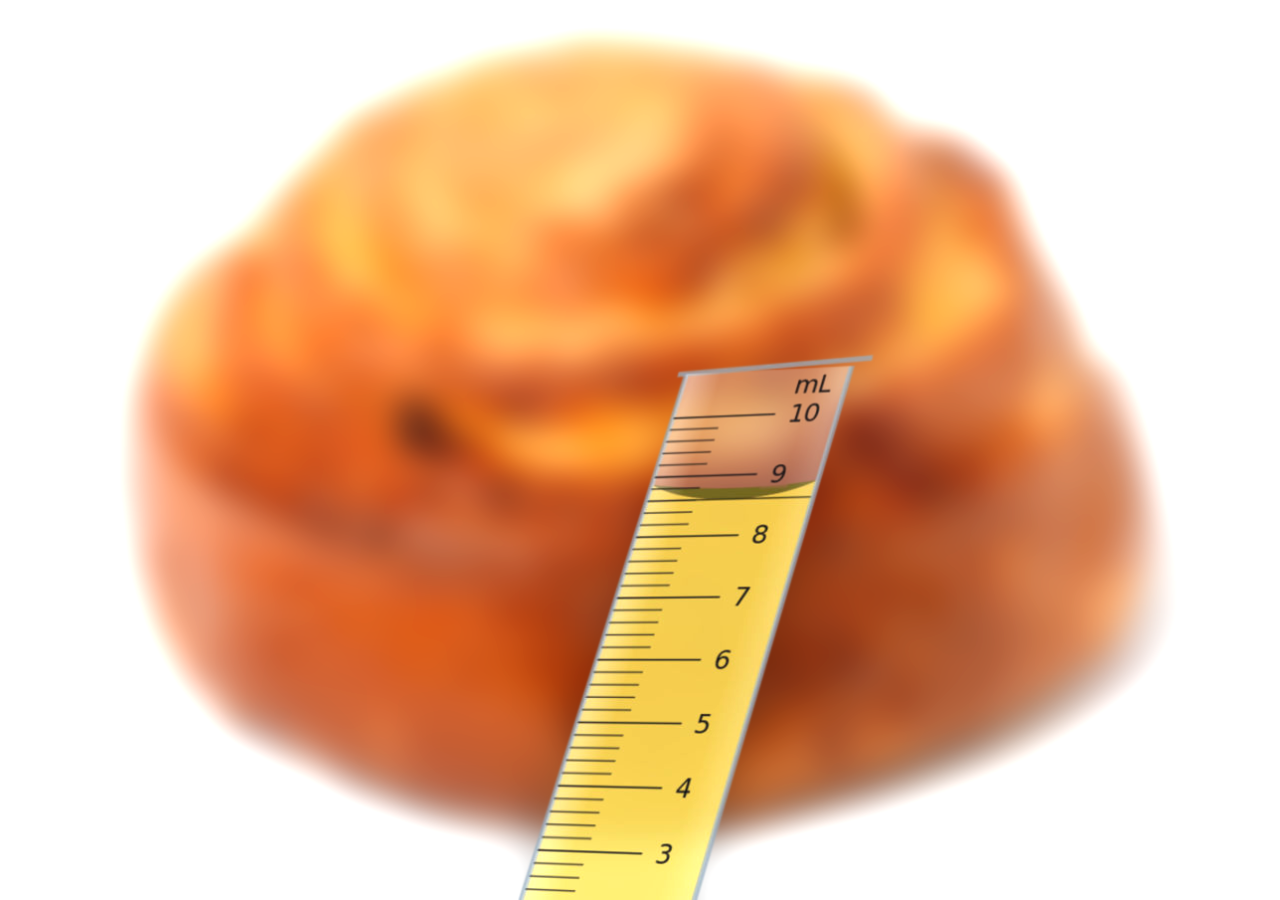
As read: {"value": 8.6, "unit": "mL"}
